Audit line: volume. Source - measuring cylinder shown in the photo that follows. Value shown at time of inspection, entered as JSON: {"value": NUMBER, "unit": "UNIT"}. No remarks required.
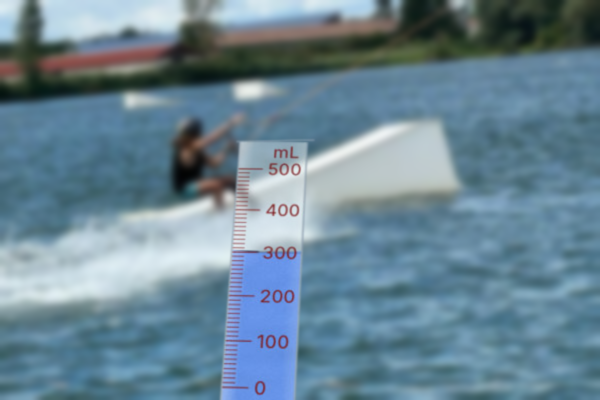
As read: {"value": 300, "unit": "mL"}
